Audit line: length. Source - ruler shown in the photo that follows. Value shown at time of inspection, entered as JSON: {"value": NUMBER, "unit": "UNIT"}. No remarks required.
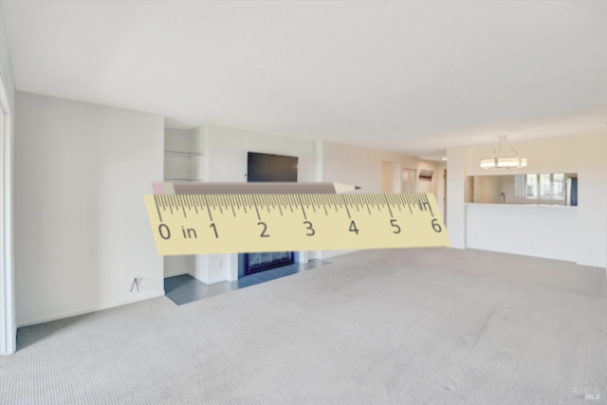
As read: {"value": 4.5, "unit": "in"}
